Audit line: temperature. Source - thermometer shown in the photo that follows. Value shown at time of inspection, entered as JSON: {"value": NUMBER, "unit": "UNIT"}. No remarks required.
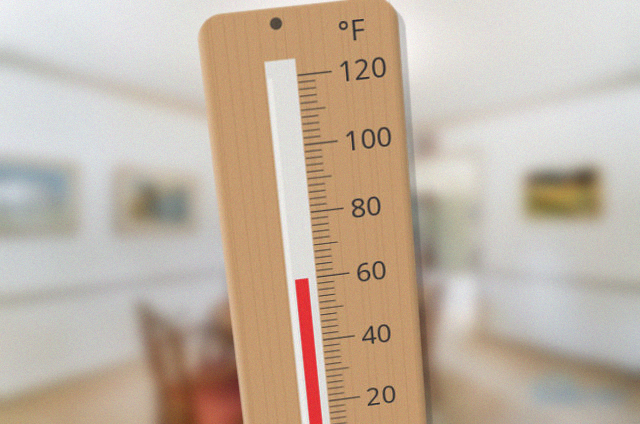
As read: {"value": 60, "unit": "°F"}
